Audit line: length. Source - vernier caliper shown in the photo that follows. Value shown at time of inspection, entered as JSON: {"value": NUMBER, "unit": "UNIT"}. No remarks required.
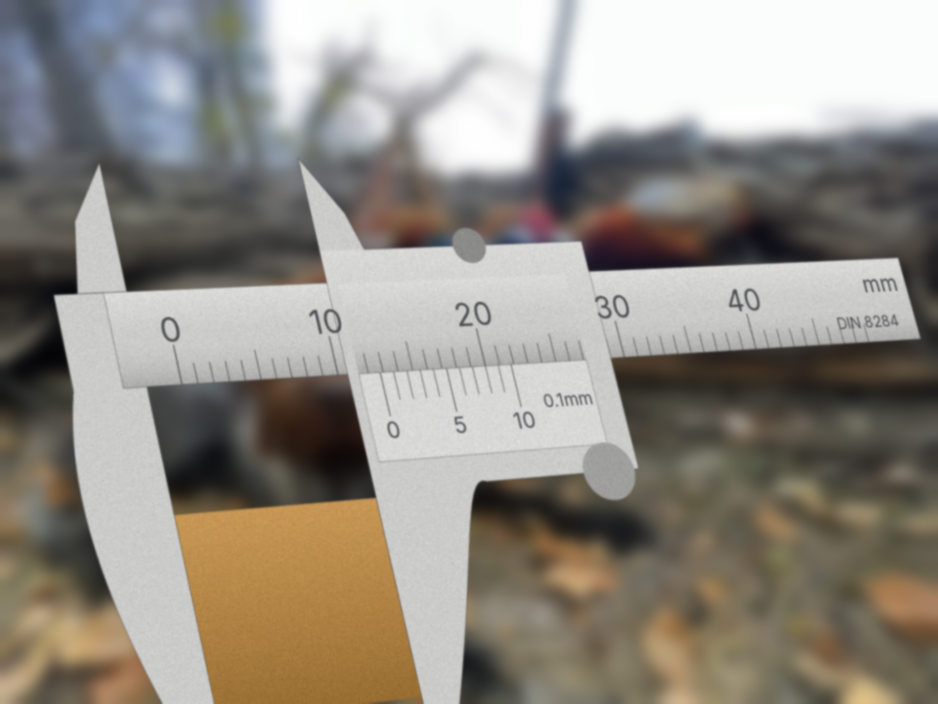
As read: {"value": 12.8, "unit": "mm"}
